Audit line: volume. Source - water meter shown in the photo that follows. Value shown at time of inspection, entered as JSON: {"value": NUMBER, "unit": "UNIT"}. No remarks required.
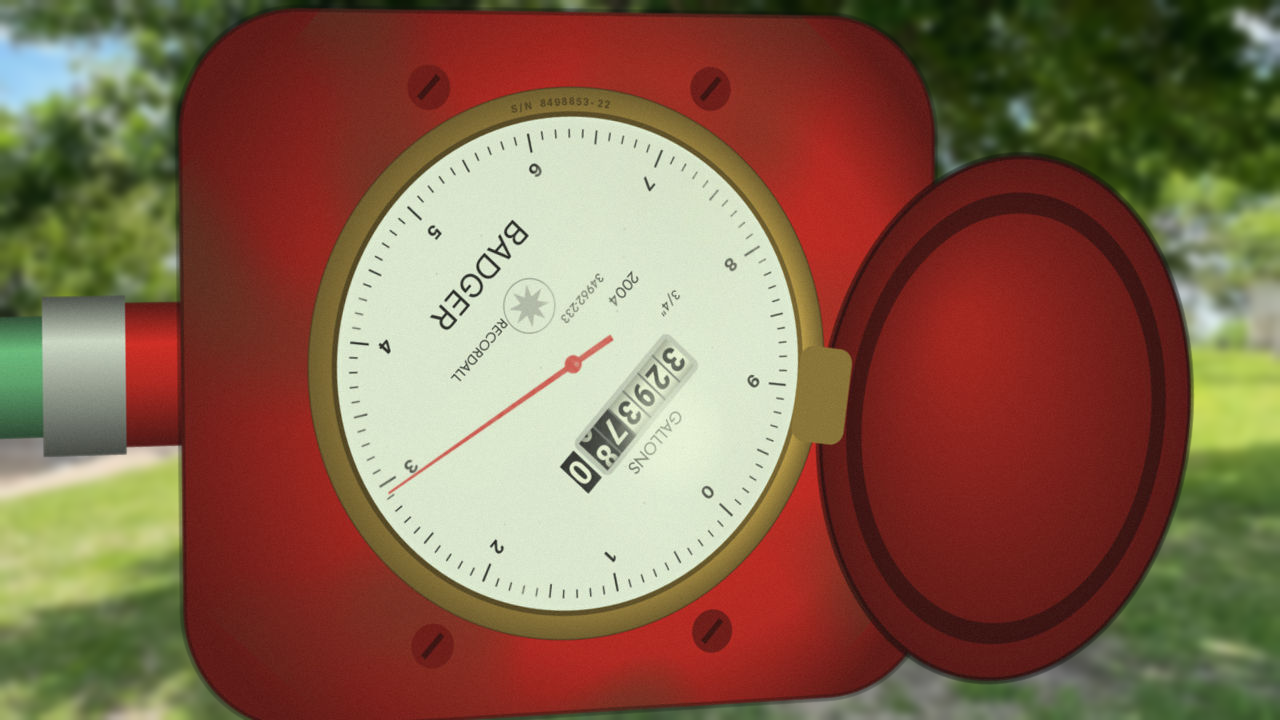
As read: {"value": 3293782.9, "unit": "gal"}
